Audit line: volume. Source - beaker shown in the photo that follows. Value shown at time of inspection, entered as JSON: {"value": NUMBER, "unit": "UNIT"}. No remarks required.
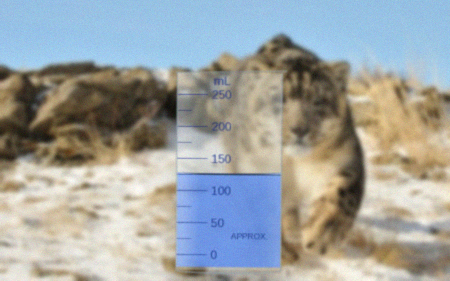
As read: {"value": 125, "unit": "mL"}
